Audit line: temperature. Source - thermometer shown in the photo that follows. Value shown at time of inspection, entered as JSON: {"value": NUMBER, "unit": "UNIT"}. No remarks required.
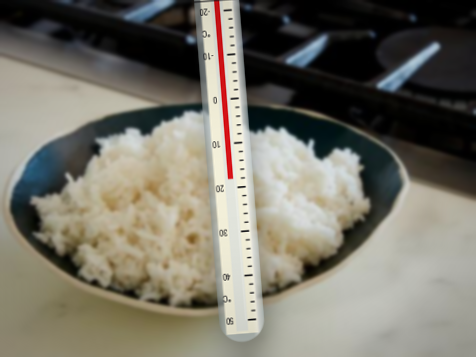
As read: {"value": 18, "unit": "°C"}
